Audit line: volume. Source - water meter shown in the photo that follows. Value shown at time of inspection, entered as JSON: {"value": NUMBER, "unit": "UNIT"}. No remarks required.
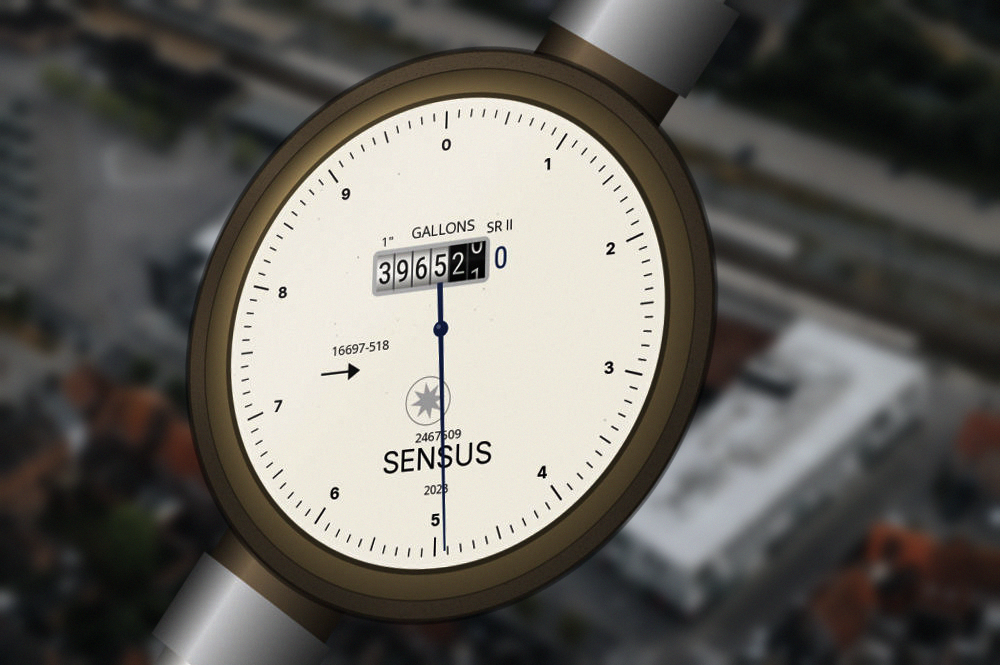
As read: {"value": 3965204.9, "unit": "gal"}
